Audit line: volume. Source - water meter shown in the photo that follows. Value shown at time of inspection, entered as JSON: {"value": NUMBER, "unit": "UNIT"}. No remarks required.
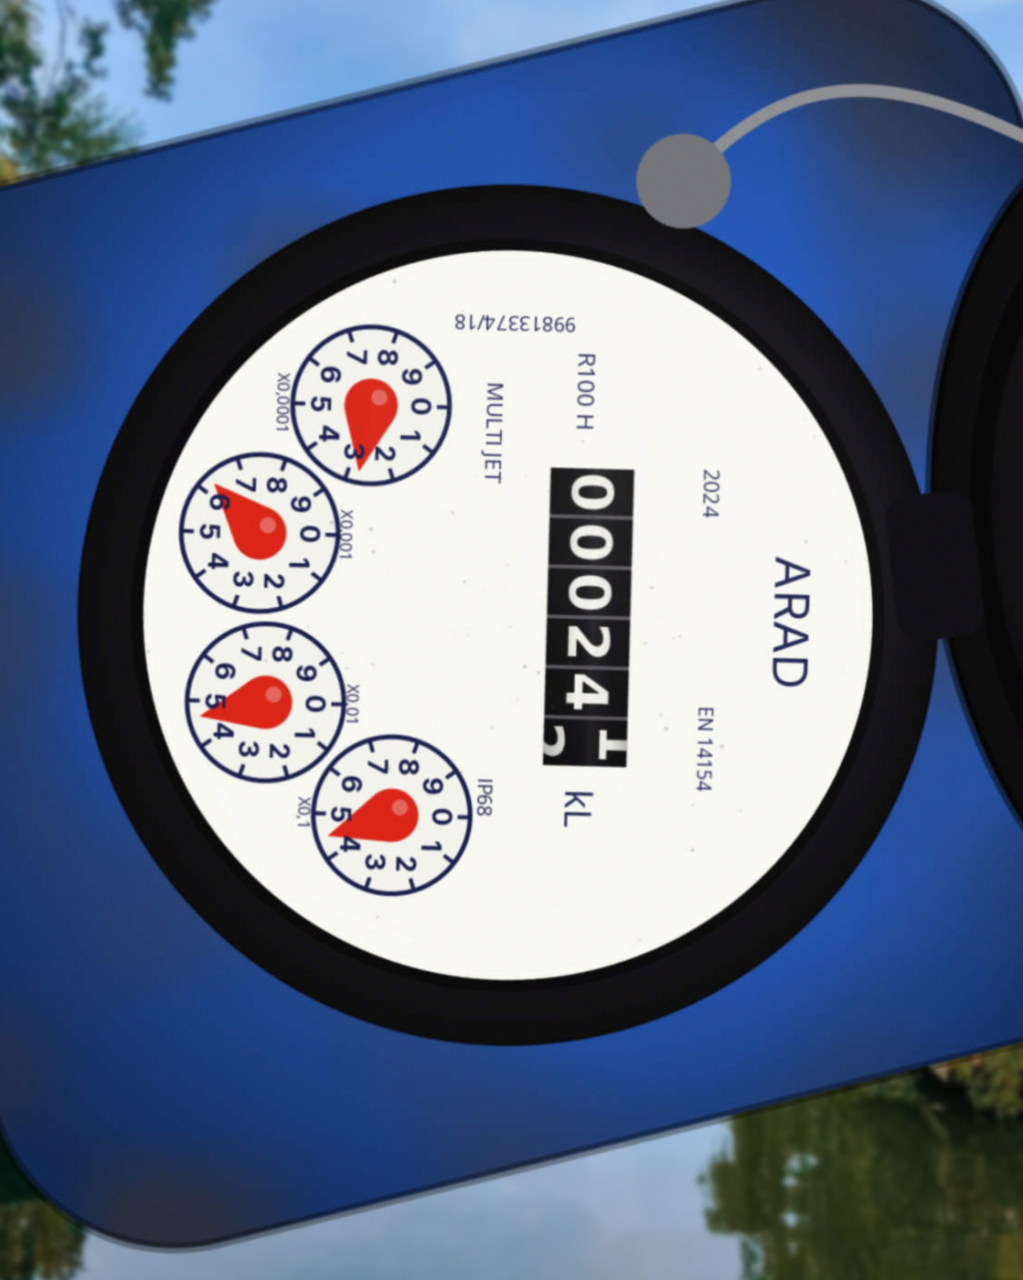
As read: {"value": 241.4462, "unit": "kL"}
